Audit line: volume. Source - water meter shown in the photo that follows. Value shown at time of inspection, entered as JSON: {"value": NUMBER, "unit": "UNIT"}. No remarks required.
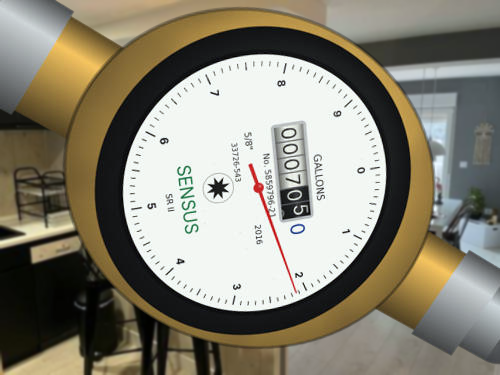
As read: {"value": 7052.1, "unit": "gal"}
